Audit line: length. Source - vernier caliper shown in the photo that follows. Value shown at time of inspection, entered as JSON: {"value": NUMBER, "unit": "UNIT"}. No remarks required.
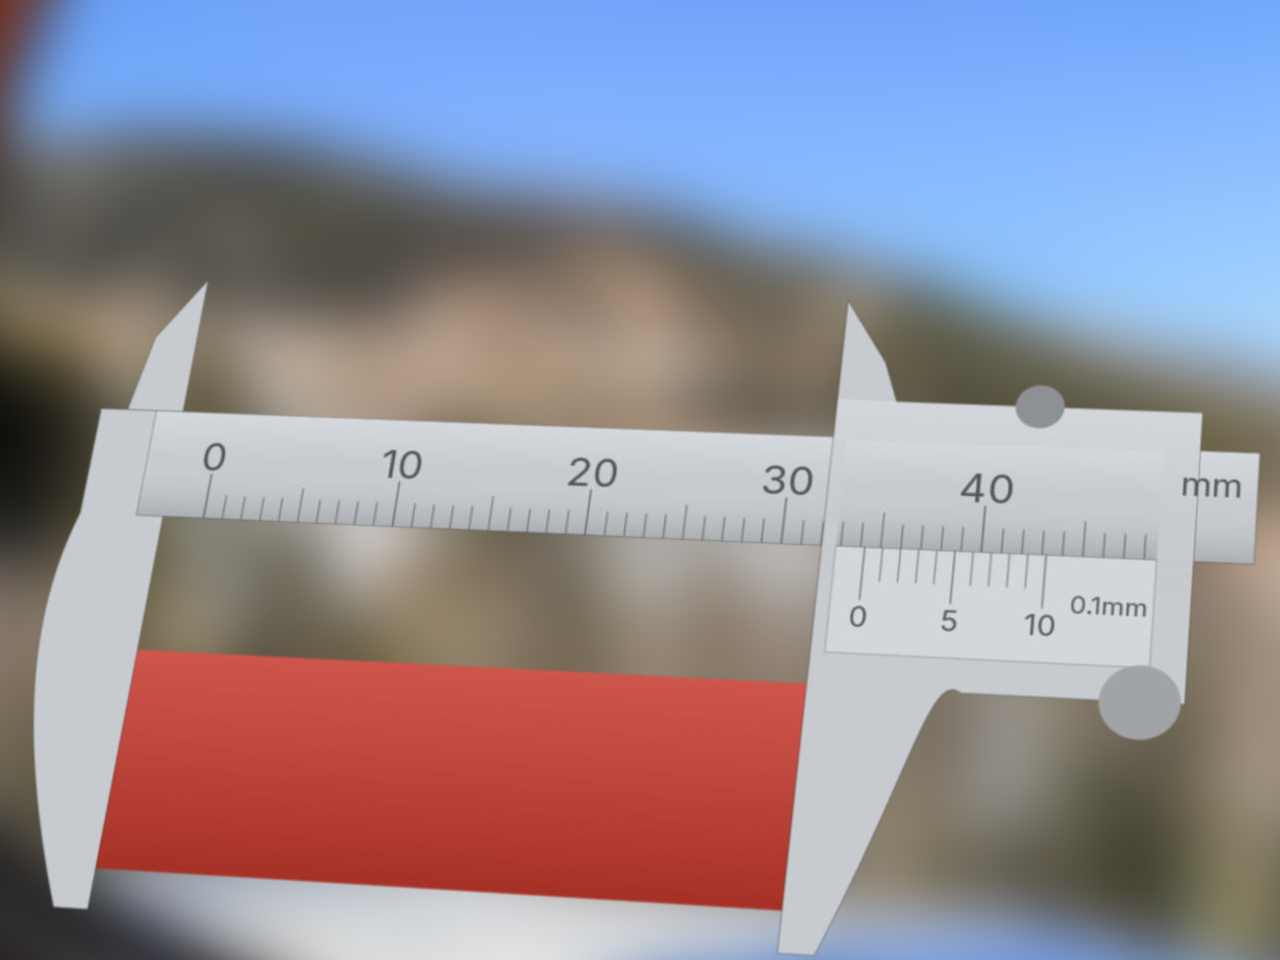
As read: {"value": 34.2, "unit": "mm"}
